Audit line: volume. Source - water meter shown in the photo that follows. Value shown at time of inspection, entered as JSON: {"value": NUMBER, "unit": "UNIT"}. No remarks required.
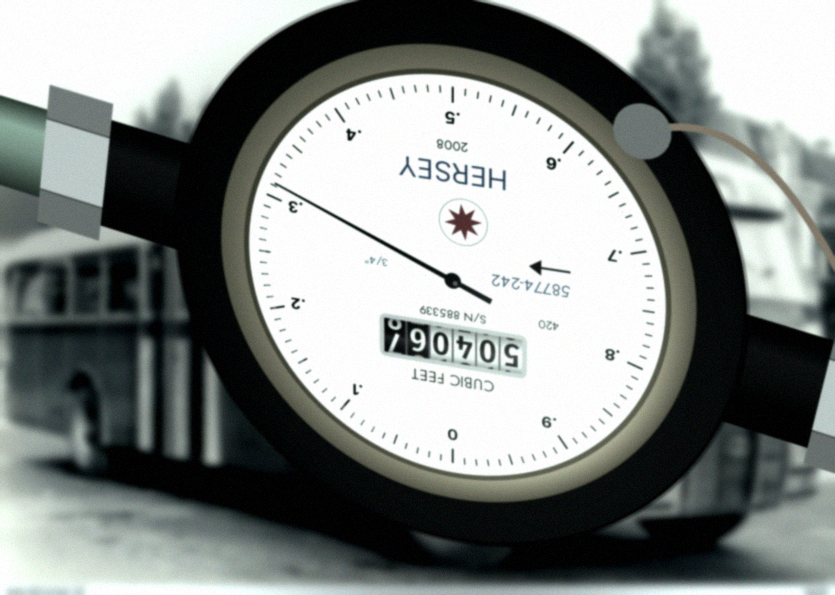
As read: {"value": 504067.31, "unit": "ft³"}
